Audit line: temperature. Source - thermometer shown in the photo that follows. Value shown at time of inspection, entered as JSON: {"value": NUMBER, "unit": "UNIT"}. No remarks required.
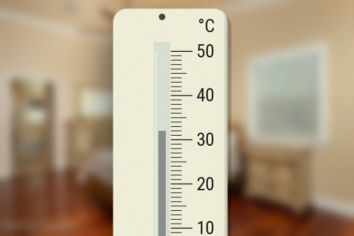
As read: {"value": 32, "unit": "°C"}
